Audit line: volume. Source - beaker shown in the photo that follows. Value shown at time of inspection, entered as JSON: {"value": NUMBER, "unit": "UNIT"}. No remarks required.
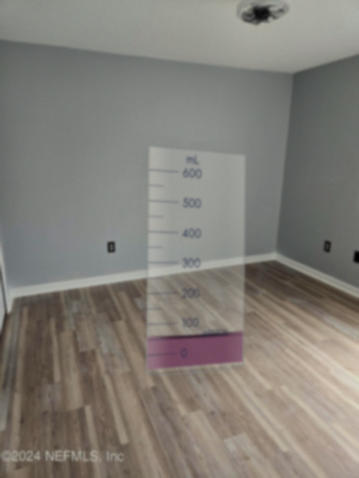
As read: {"value": 50, "unit": "mL"}
